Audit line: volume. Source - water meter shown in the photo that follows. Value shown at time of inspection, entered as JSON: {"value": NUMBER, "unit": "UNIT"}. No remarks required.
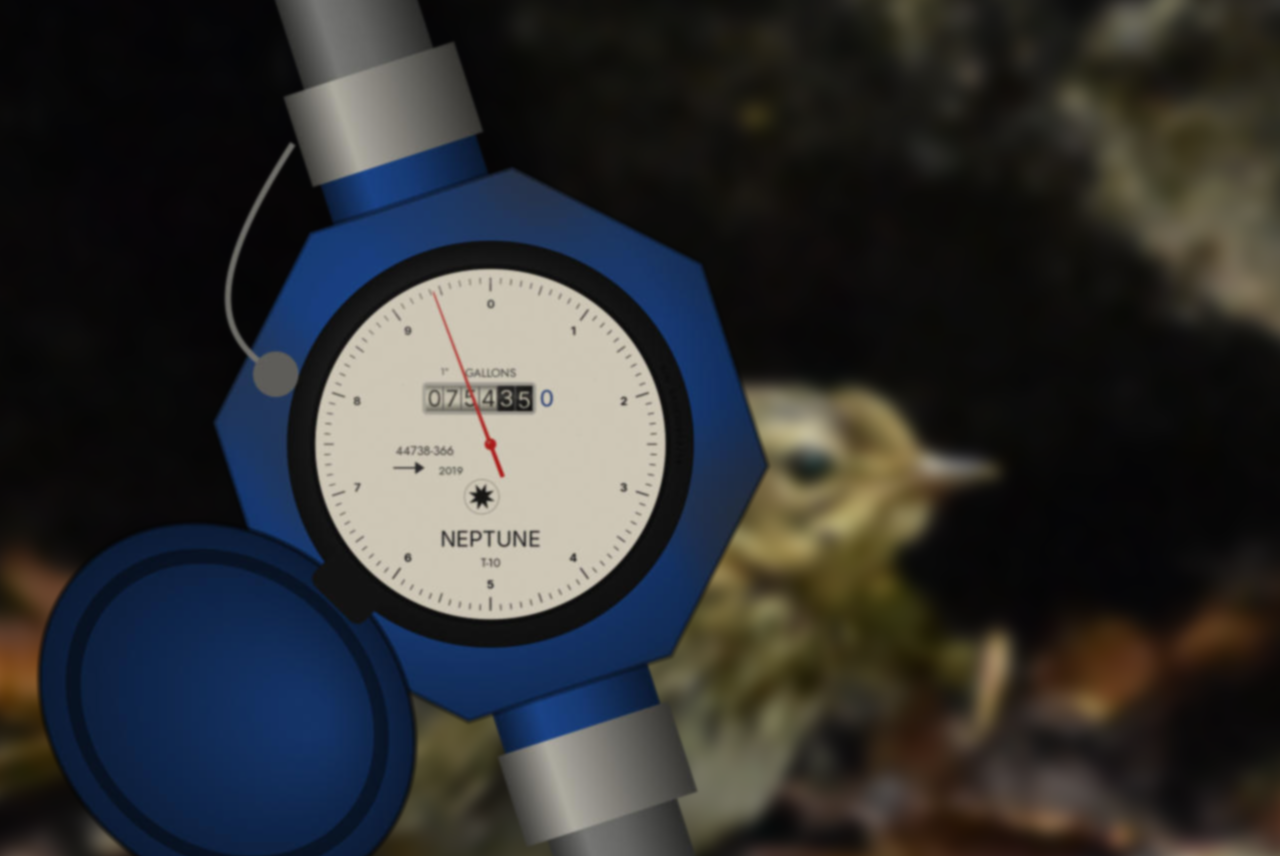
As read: {"value": 754349.4, "unit": "gal"}
